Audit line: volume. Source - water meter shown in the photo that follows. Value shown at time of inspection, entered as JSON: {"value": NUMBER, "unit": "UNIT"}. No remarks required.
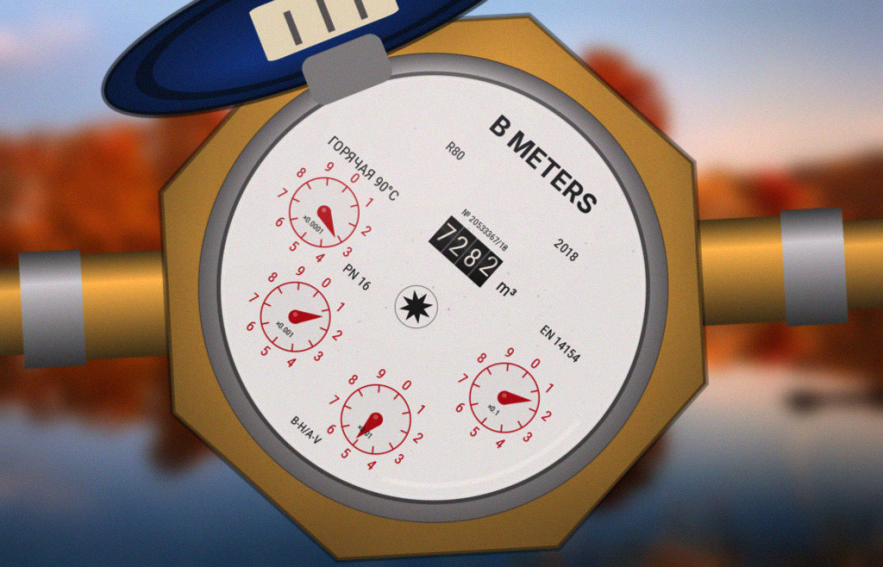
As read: {"value": 7282.1513, "unit": "m³"}
